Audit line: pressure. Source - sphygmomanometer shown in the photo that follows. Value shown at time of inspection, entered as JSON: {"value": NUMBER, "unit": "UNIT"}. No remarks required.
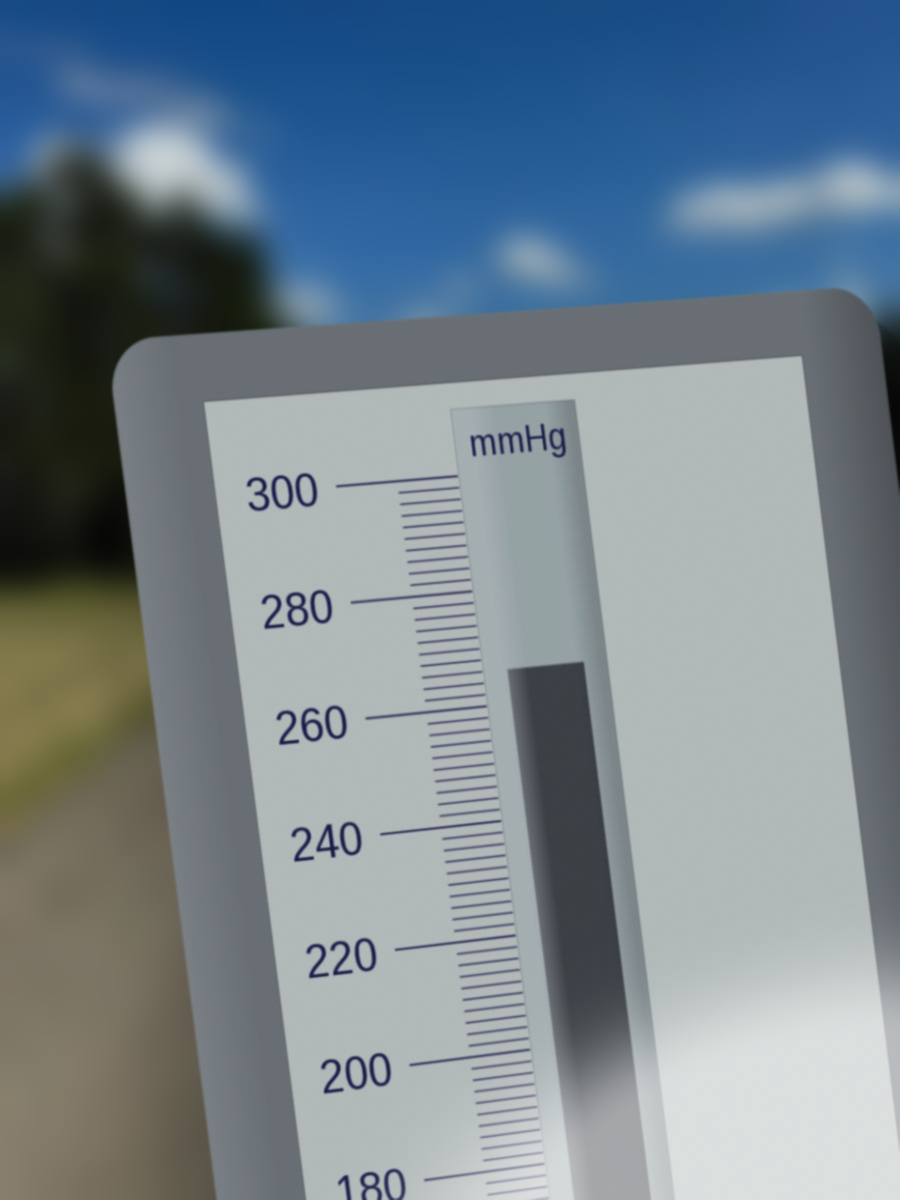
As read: {"value": 266, "unit": "mmHg"}
